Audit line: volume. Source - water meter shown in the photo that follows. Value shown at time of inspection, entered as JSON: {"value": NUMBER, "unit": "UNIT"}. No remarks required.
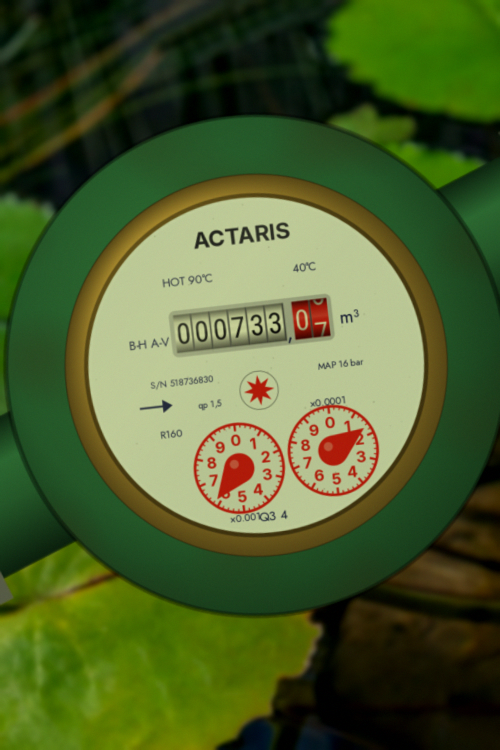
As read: {"value": 733.0661, "unit": "m³"}
